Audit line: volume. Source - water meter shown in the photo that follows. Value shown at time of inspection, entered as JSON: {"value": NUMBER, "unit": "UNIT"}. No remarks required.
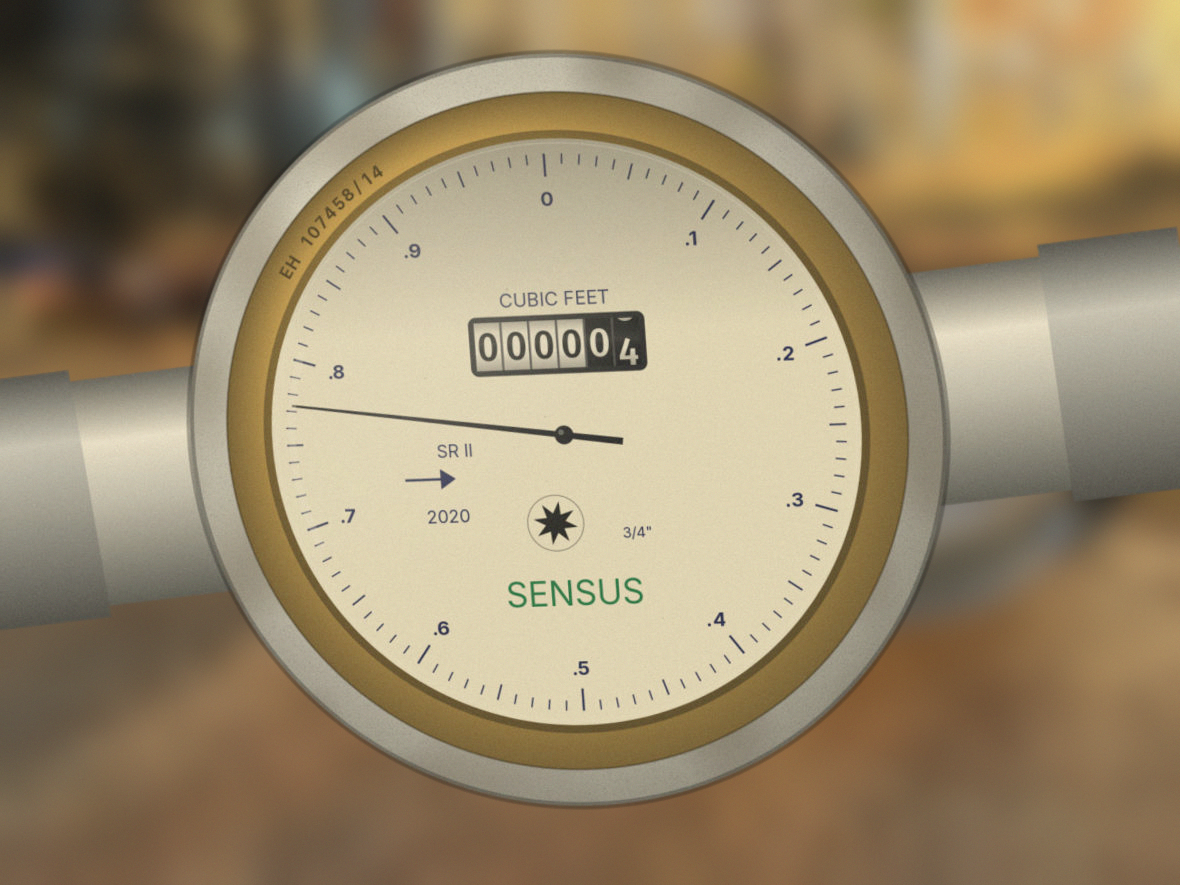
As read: {"value": 3.77, "unit": "ft³"}
